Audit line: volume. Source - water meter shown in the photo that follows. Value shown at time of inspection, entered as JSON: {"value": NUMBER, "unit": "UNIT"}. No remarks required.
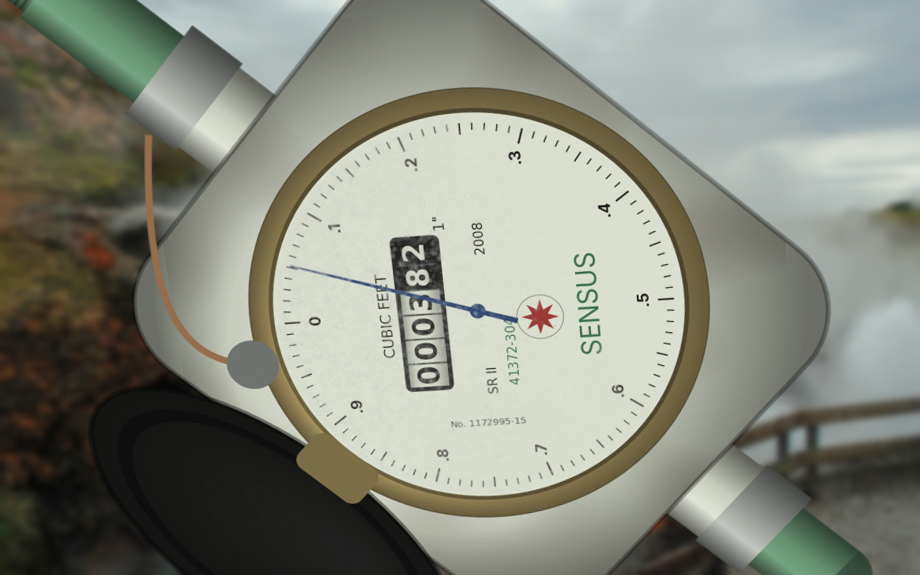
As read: {"value": 382.05, "unit": "ft³"}
